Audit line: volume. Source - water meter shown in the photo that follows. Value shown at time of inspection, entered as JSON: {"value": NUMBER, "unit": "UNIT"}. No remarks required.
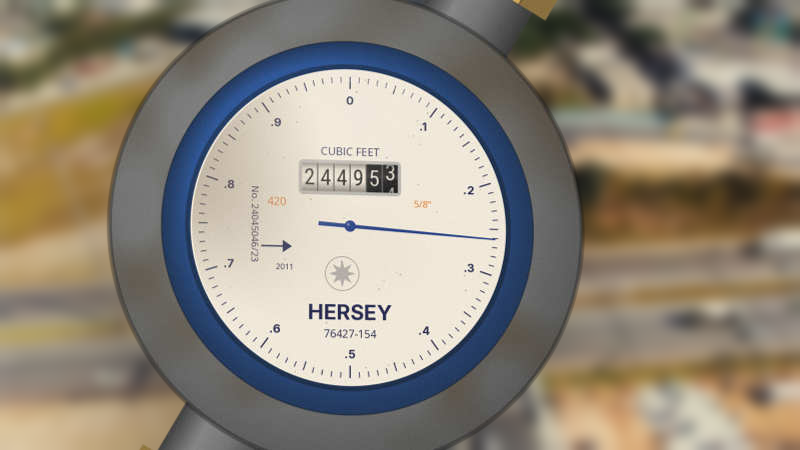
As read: {"value": 244953.26, "unit": "ft³"}
